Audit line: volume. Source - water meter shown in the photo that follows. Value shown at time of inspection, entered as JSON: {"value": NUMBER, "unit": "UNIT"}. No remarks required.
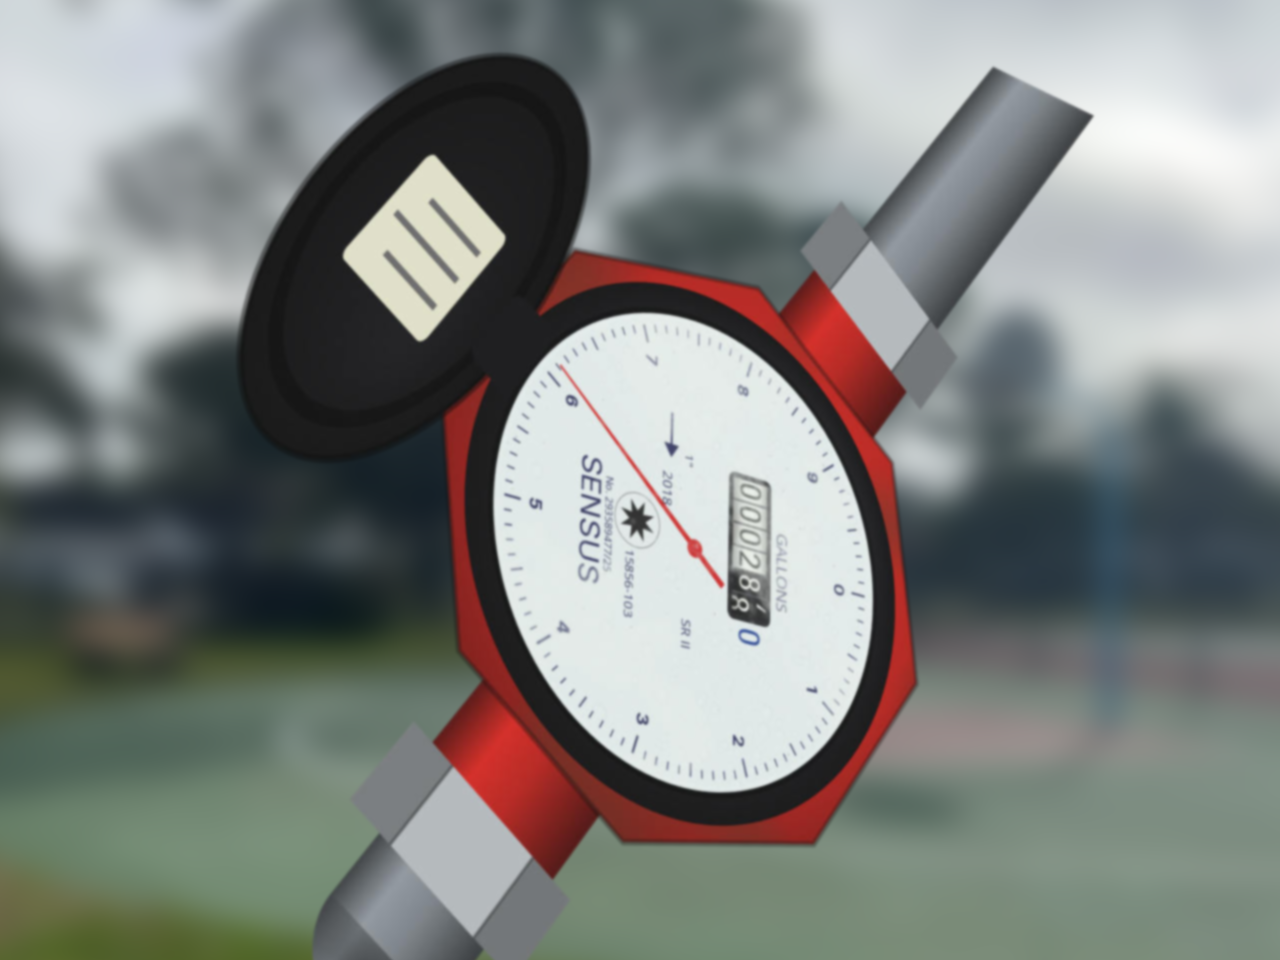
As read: {"value": 2876.1, "unit": "gal"}
